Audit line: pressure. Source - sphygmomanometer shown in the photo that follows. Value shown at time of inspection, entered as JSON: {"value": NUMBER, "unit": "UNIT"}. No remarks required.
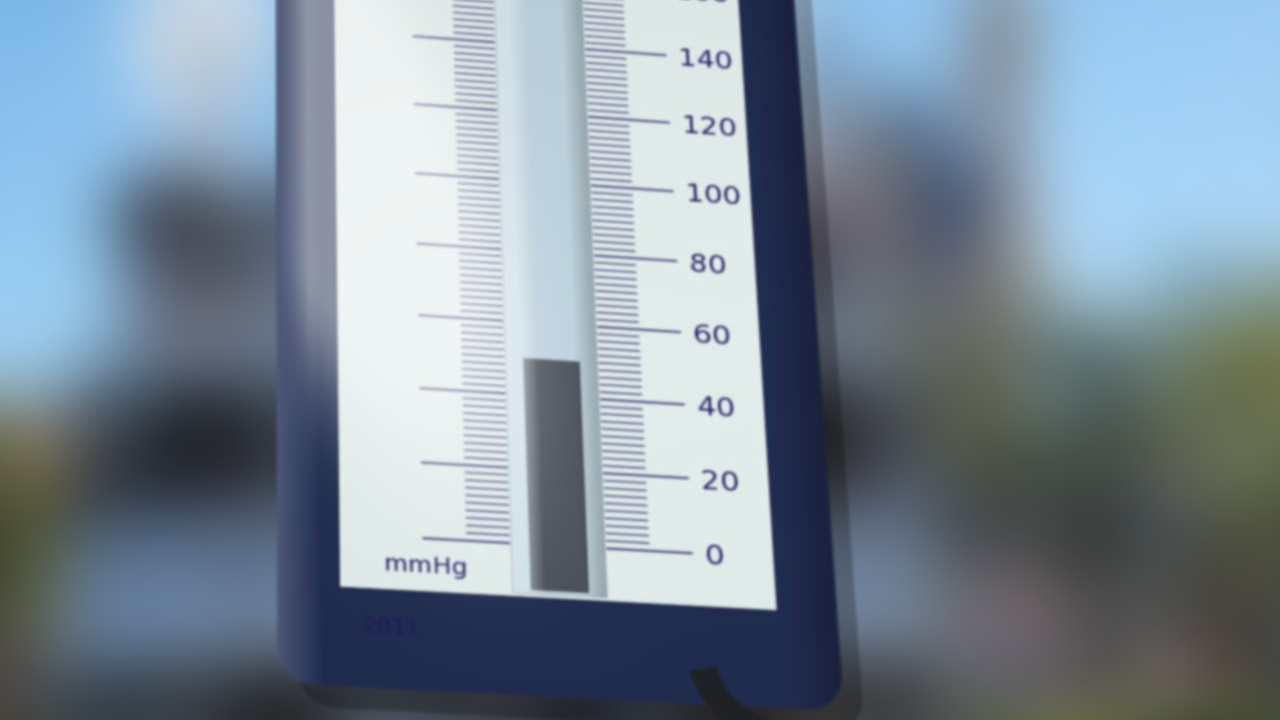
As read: {"value": 50, "unit": "mmHg"}
